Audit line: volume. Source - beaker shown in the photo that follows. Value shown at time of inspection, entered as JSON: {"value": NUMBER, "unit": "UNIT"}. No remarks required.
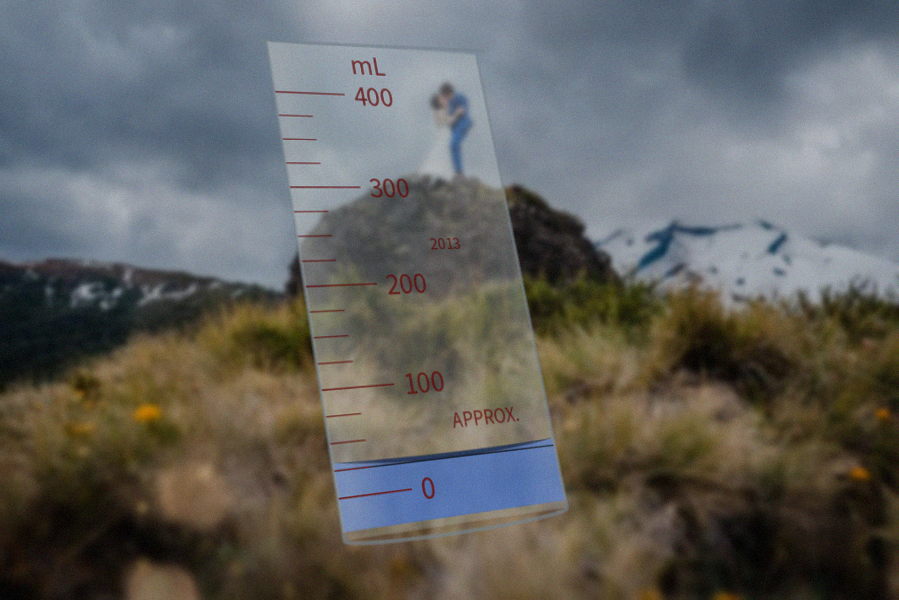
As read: {"value": 25, "unit": "mL"}
